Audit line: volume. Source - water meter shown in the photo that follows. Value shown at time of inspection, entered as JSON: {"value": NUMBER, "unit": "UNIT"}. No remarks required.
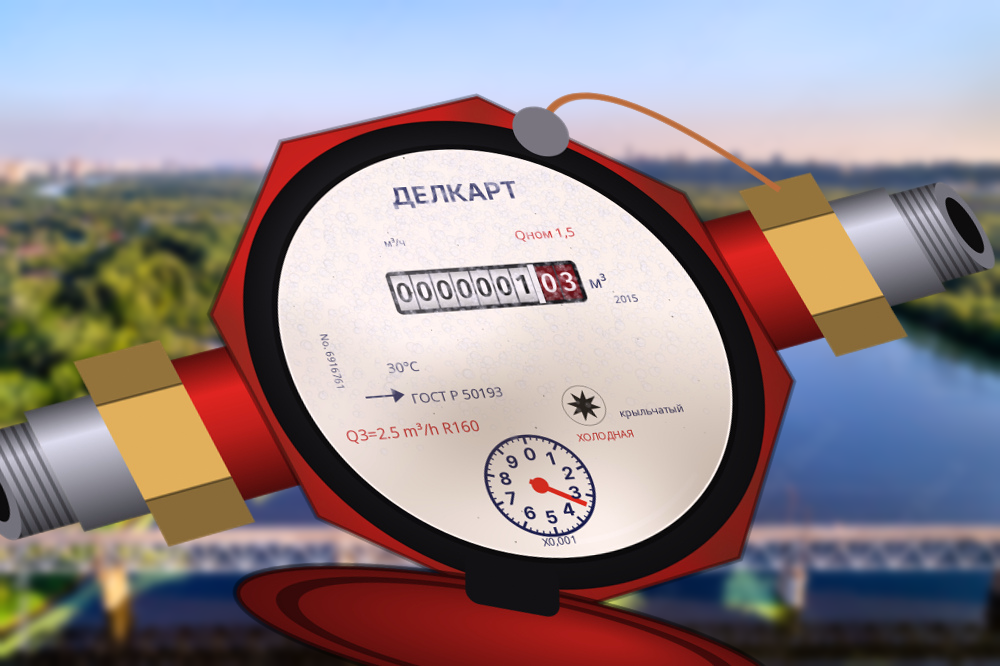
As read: {"value": 1.033, "unit": "m³"}
